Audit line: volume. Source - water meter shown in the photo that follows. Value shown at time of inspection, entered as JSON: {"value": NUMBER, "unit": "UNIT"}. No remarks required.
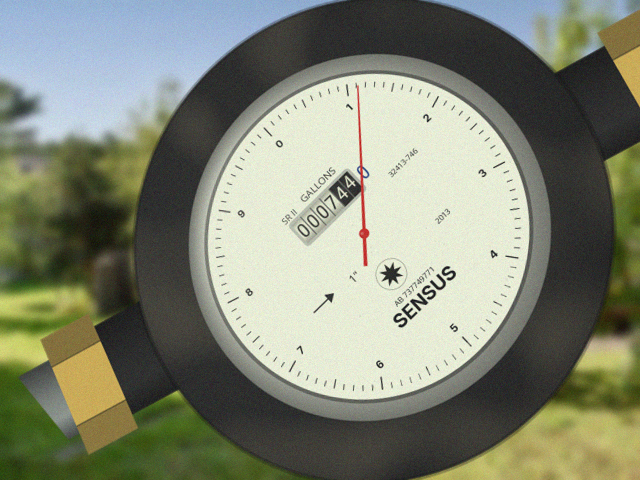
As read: {"value": 7441.1, "unit": "gal"}
